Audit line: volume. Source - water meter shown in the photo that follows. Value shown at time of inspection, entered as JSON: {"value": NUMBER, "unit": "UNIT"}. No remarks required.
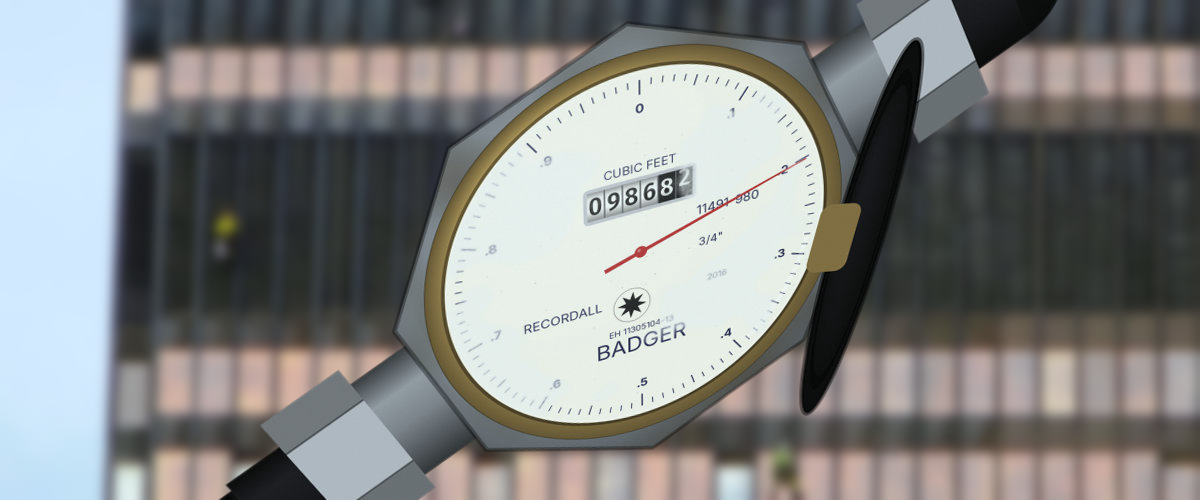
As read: {"value": 98682.20, "unit": "ft³"}
